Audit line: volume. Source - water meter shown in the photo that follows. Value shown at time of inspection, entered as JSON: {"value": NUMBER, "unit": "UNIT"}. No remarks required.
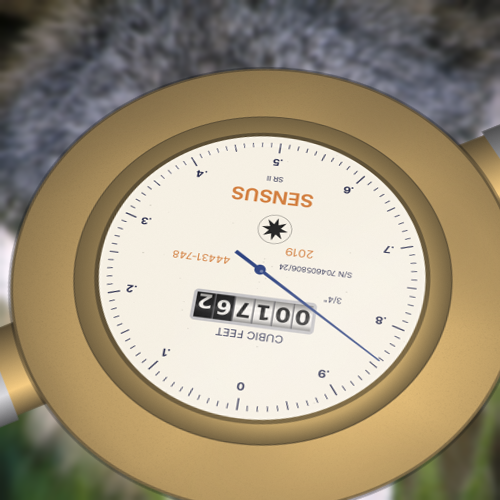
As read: {"value": 1761.84, "unit": "ft³"}
